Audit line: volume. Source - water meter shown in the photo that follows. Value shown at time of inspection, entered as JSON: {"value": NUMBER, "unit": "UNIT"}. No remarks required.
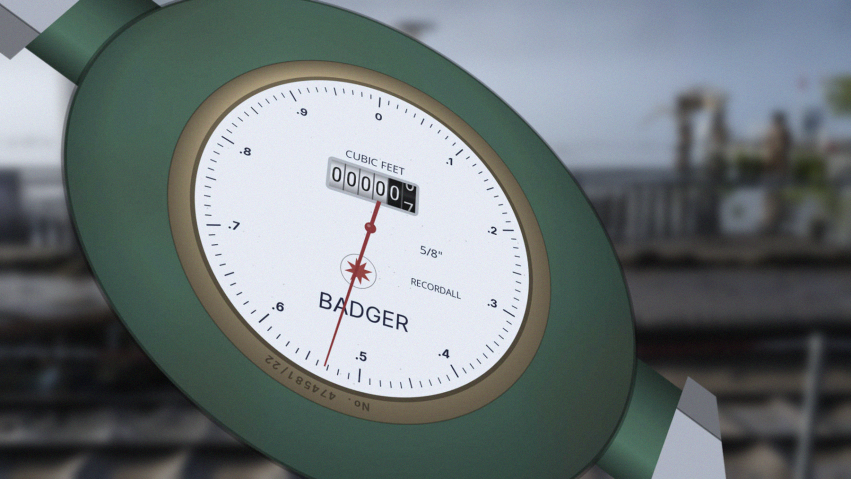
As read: {"value": 6.53, "unit": "ft³"}
